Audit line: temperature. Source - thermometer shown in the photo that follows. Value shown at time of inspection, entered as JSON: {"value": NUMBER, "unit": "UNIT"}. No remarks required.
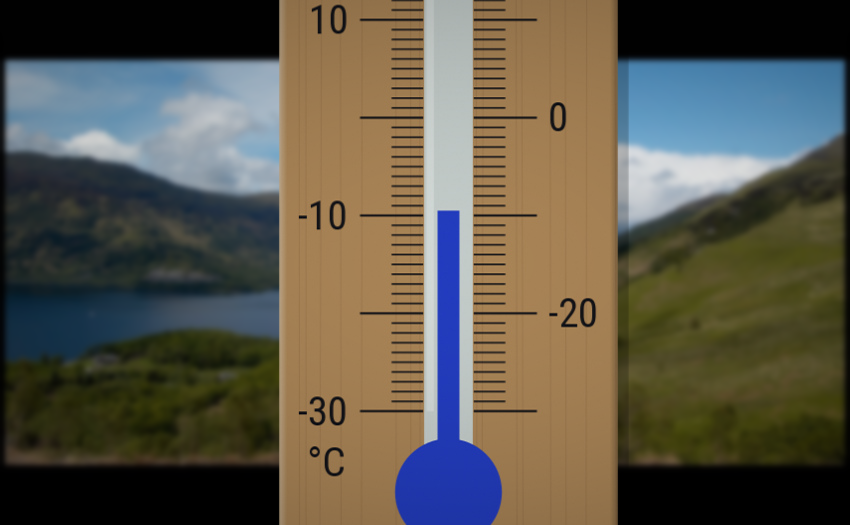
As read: {"value": -9.5, "unit": "°C"}
